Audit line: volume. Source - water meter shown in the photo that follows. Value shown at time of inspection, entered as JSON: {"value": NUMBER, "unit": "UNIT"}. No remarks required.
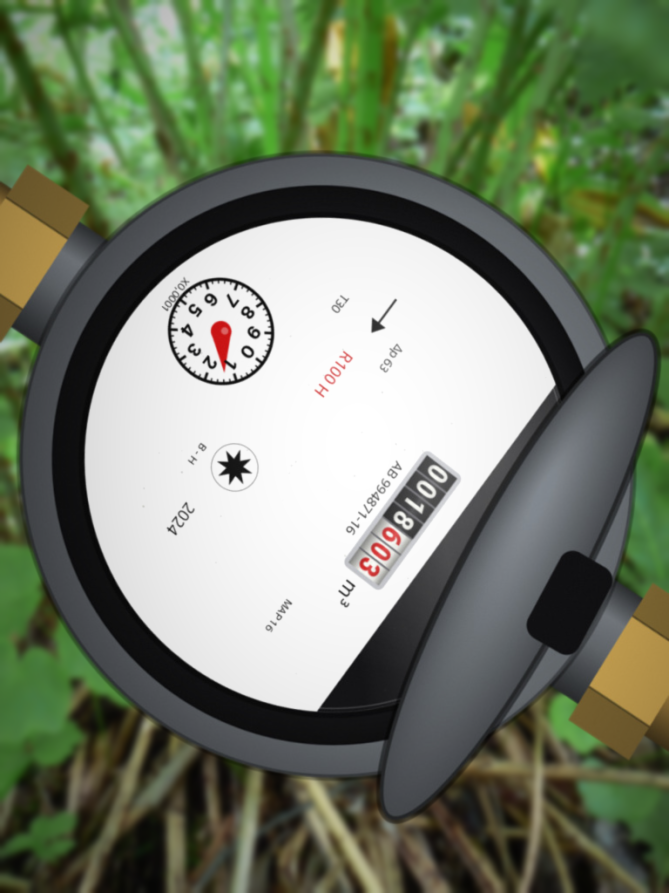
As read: {"value": 18.6031, "unit": "m³"}
